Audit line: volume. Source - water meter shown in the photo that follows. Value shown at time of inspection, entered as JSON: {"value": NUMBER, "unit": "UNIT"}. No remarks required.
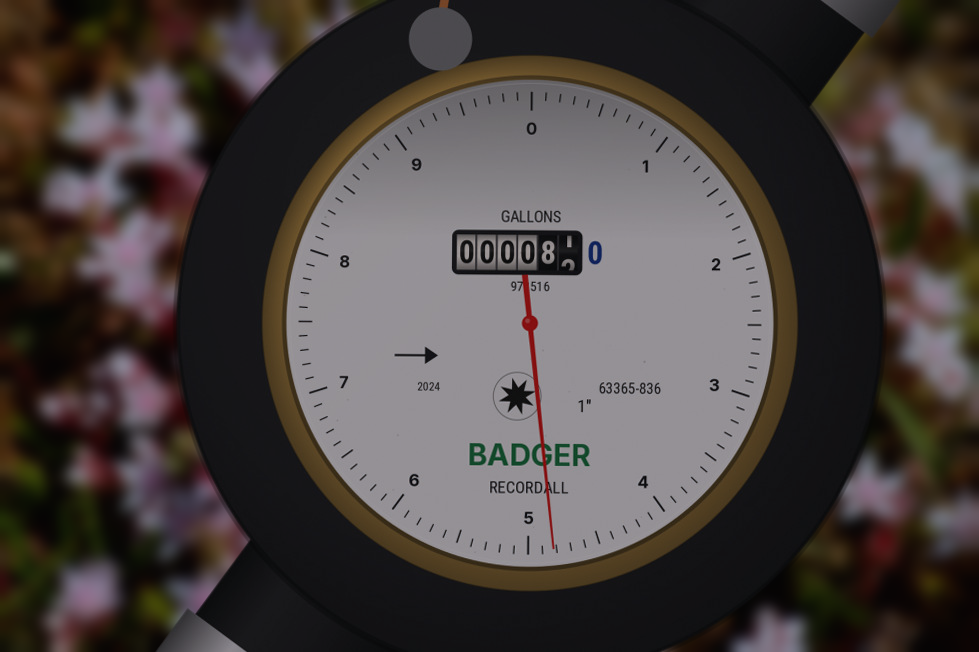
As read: {"value": 814.8, "unit": "gal"}
